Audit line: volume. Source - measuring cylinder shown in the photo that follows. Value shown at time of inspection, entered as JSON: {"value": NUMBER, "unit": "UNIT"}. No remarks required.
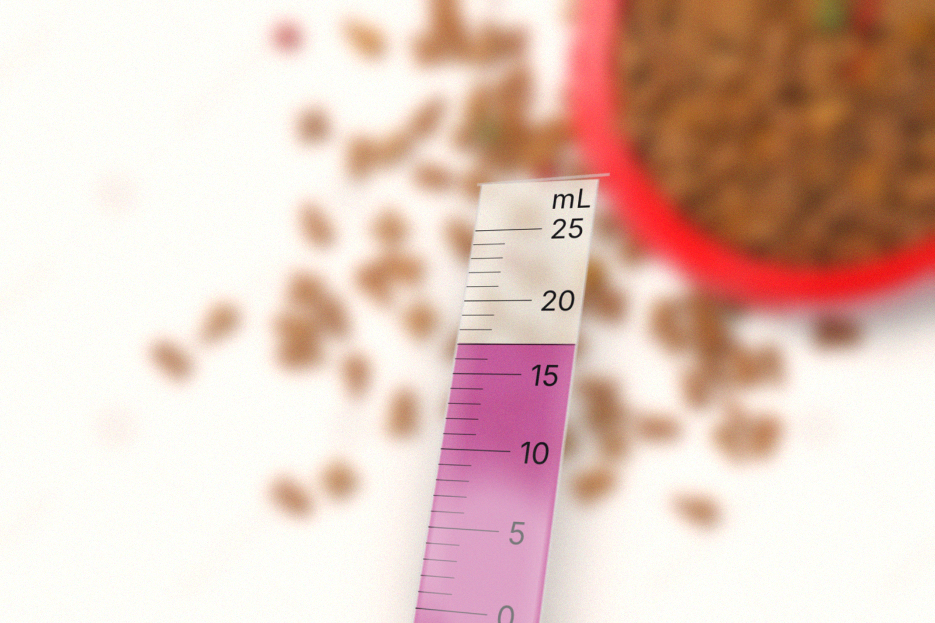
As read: {"value": 17, "unit": "mL"}
